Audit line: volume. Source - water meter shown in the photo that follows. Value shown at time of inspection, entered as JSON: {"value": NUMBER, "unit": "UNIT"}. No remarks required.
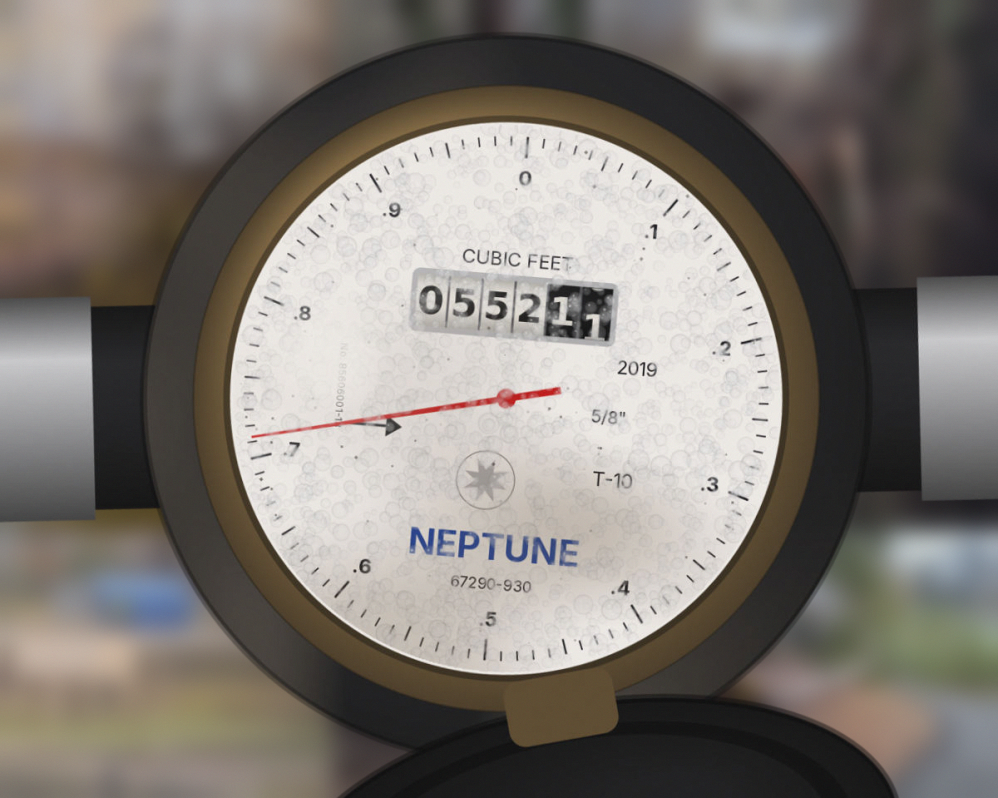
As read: {"value": 55210.71, "unit": "ft³"}
